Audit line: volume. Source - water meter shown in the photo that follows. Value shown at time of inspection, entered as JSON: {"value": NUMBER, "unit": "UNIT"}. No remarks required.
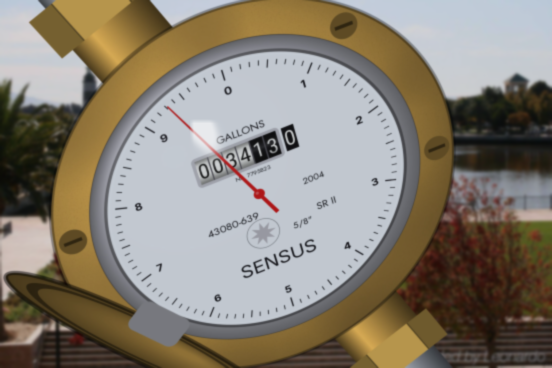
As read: {"value": 34129.3, "unit": "gal"}
